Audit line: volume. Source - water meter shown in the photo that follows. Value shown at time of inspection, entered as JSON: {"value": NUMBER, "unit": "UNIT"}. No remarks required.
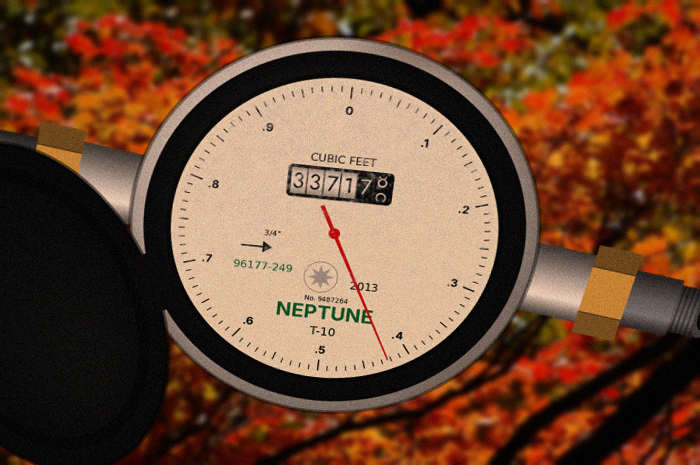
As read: {"value": 337178.42, "unit": "ft³"}
